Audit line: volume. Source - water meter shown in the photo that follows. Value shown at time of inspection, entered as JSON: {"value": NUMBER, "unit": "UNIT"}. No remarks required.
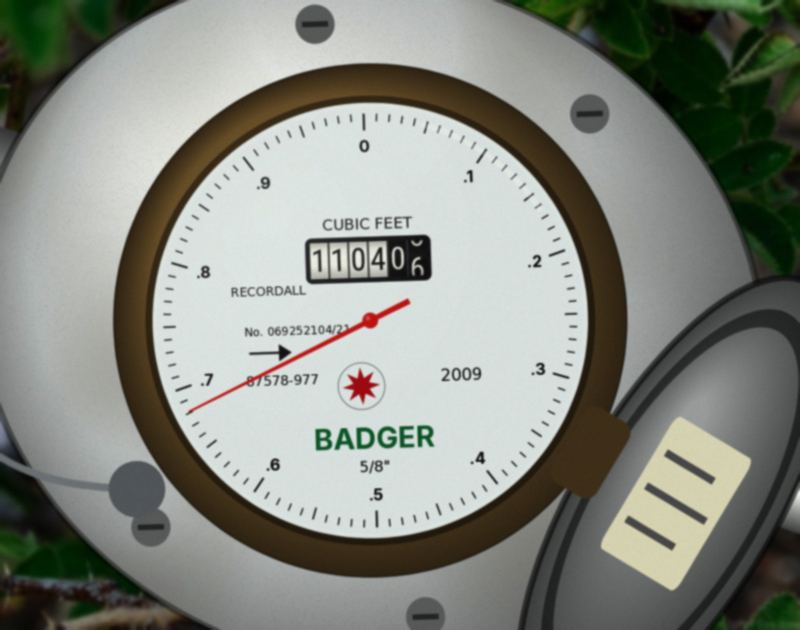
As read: {"value": 110405.68, "unit": "ft³"}
